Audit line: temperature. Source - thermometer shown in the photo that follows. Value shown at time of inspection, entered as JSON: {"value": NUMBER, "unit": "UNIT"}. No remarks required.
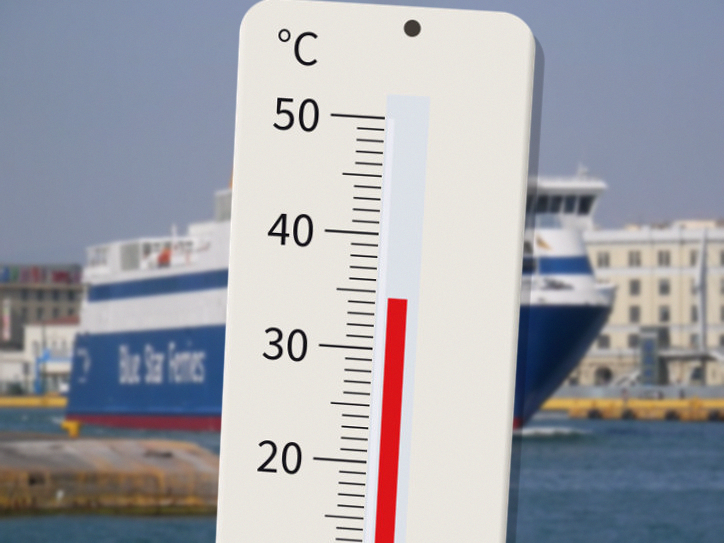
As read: {"value": 34.5, "unit": "°C"}
